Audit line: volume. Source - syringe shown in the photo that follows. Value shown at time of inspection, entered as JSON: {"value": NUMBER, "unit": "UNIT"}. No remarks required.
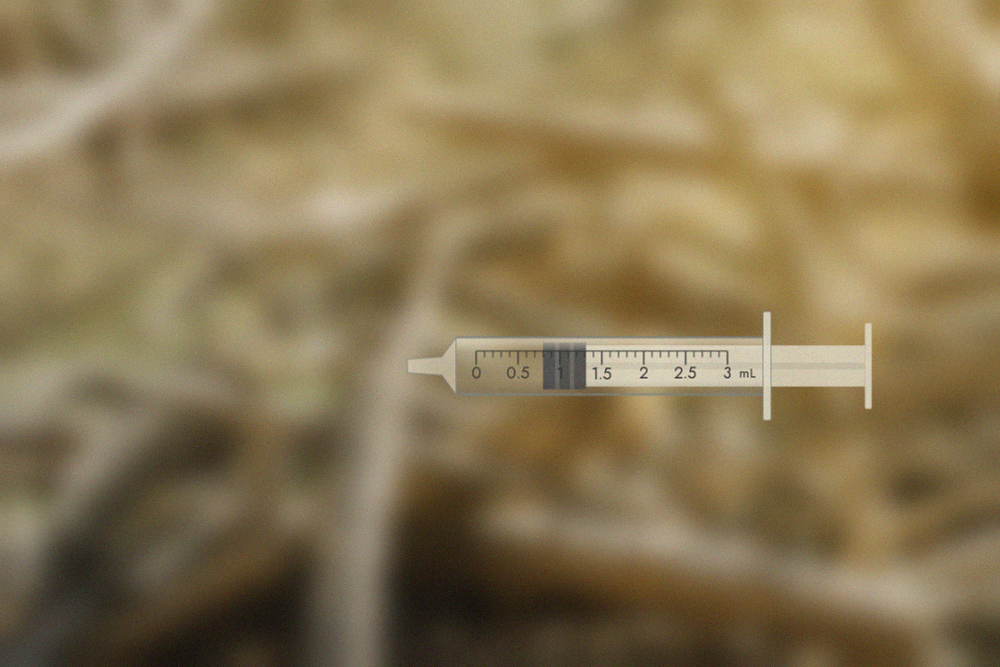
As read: {"value": 0.8, "unit": "mL"}
